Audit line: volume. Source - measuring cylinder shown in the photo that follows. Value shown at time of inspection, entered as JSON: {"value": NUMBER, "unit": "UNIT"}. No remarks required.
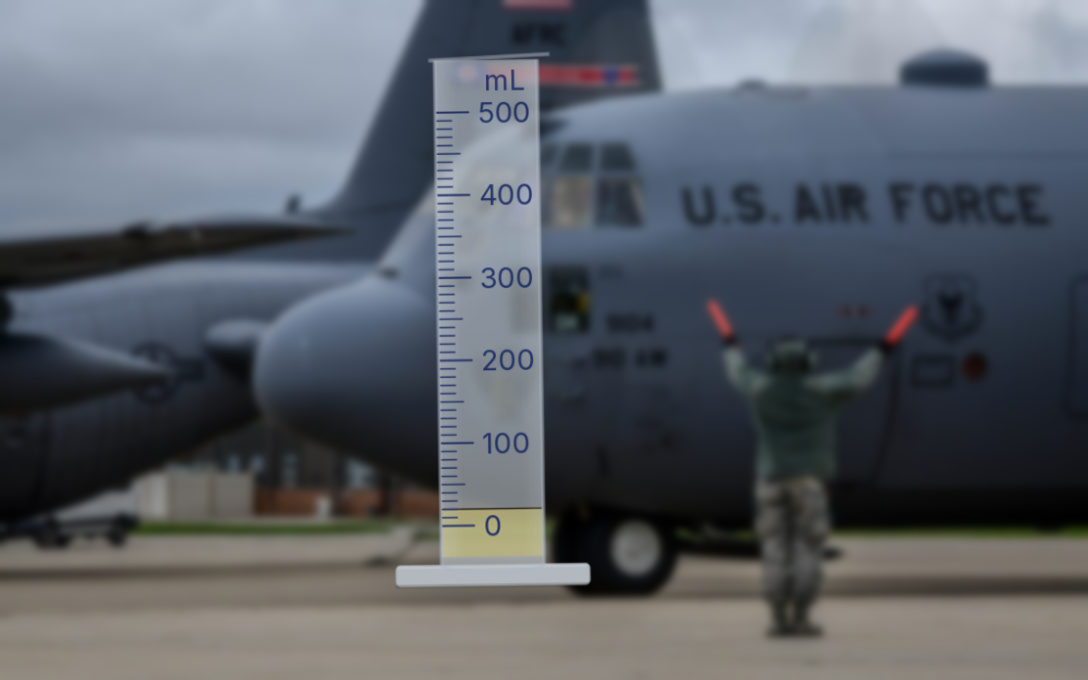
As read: {"value": 20, "unit": "mL"}
